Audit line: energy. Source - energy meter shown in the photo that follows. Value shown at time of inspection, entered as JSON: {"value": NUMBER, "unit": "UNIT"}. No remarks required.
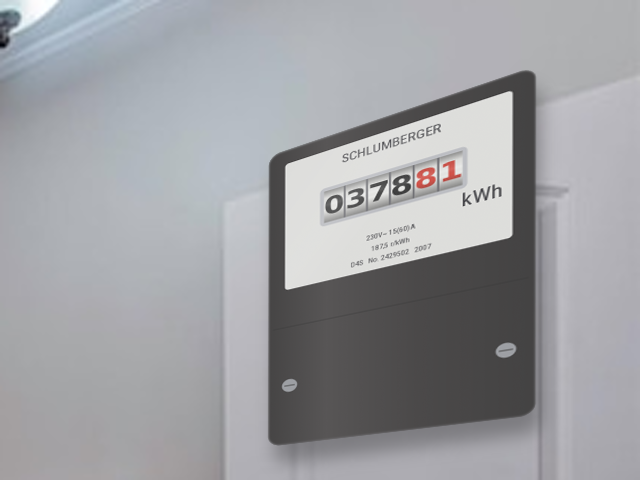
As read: {"value": 378.81, "unit": "kWh"}
